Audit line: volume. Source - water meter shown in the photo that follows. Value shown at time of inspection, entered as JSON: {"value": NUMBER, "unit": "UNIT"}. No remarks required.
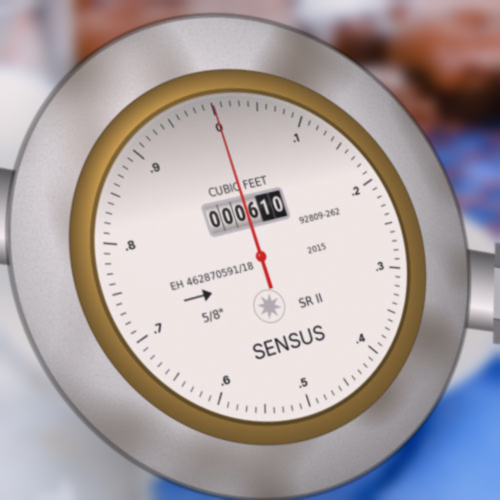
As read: {"value": 610.00, "unit": "ft³"}
